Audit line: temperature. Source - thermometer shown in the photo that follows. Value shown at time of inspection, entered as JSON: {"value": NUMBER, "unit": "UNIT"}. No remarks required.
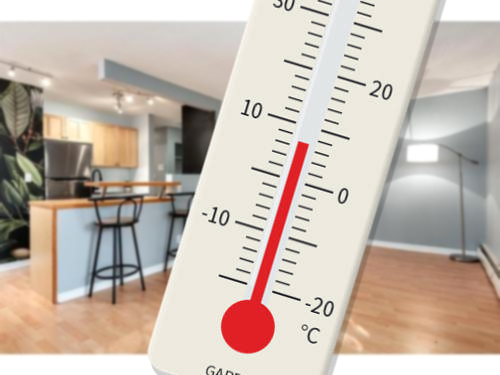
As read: {"value": 7, "unit": "°C"}
